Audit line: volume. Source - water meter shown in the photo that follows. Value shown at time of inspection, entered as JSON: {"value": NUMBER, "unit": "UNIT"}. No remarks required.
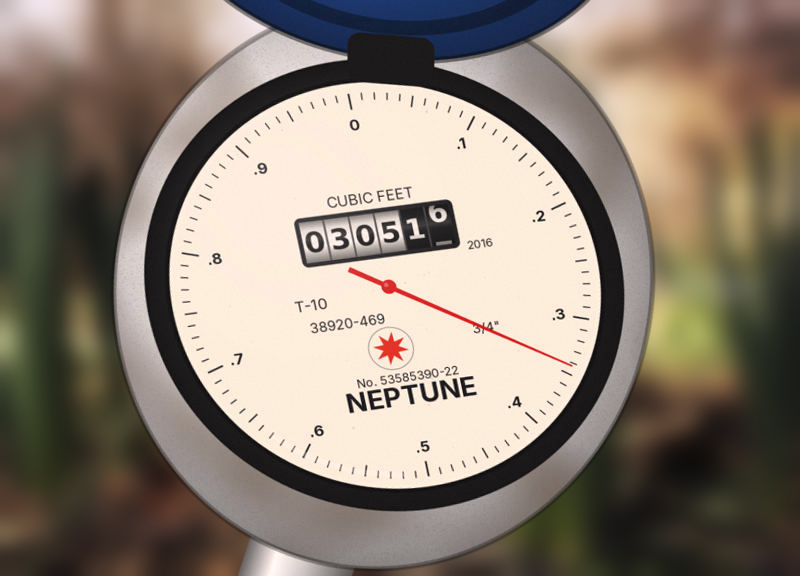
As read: {"value": 30516.34, "unit": "ft³"}
